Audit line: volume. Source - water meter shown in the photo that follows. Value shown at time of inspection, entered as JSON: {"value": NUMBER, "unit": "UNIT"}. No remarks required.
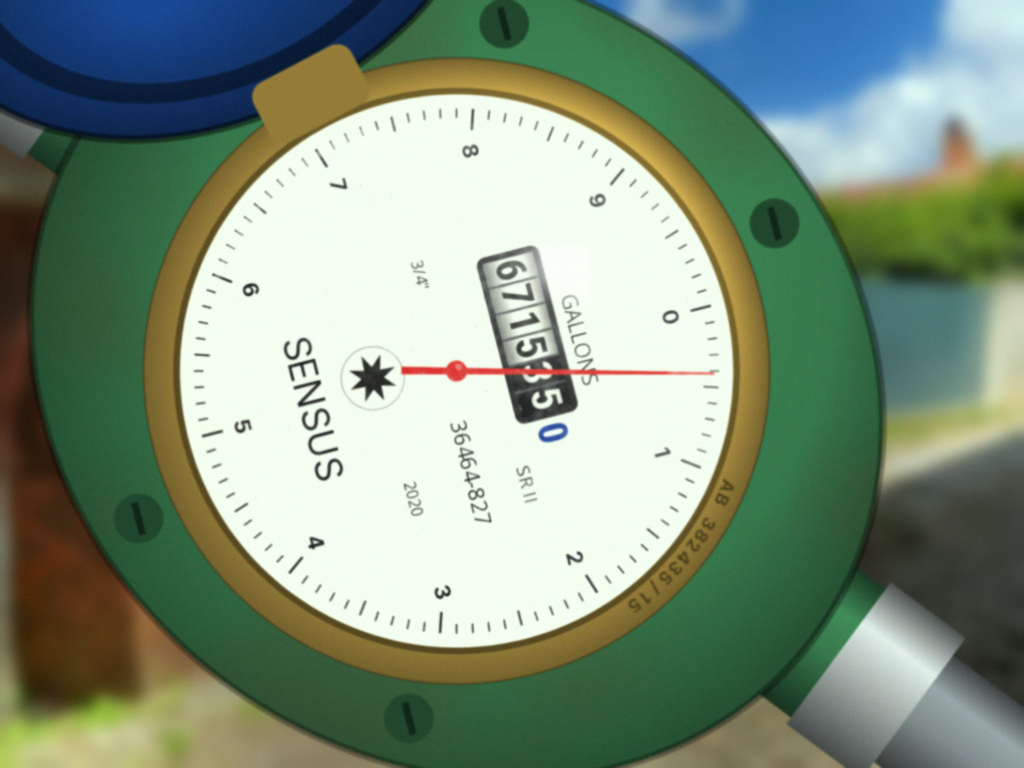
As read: {"value": 6715350.4, "unit": "gal"}
